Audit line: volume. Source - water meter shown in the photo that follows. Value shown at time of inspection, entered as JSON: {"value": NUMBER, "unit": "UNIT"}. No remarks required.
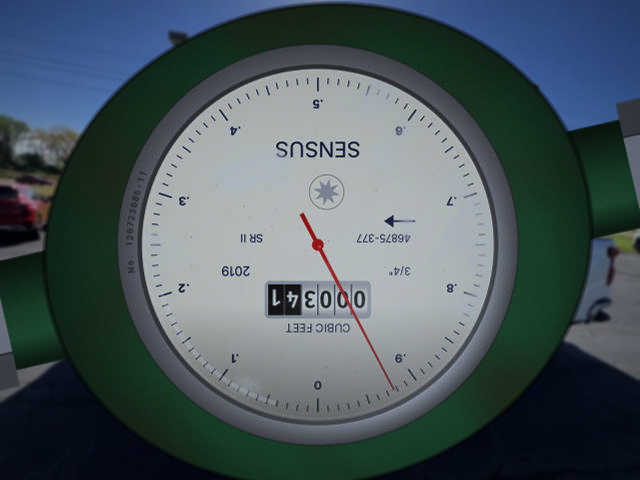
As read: {"value": 340.92, "unit": "ft³"}
